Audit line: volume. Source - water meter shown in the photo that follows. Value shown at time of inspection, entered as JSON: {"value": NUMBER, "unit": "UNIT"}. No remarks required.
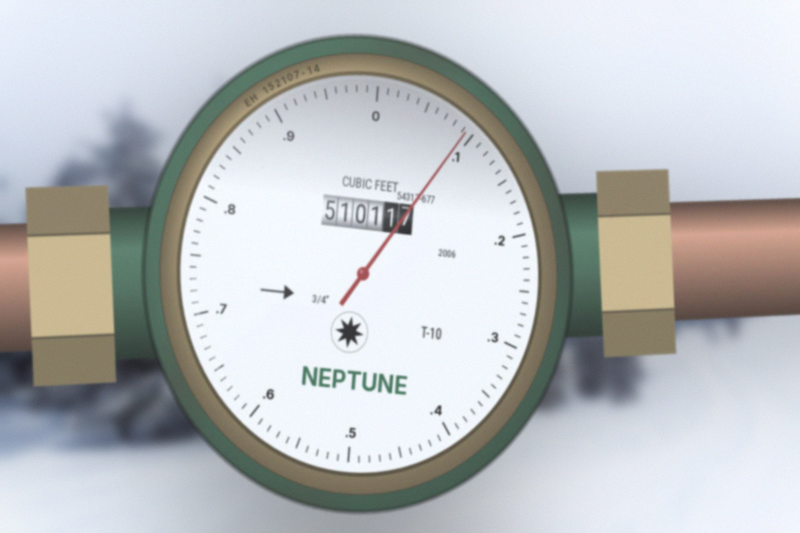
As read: {"value": 510117.09, "unit": "ft³"}
